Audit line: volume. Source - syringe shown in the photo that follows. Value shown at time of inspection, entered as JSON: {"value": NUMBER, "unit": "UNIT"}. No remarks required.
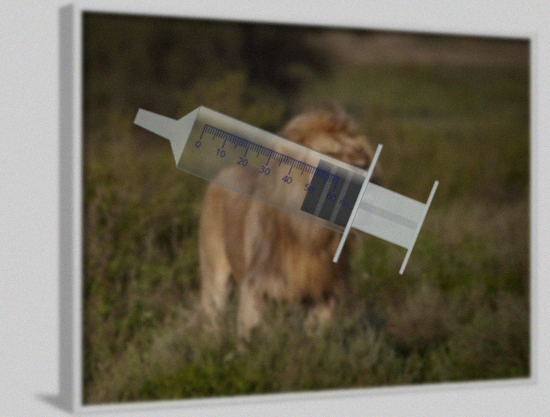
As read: {"value": 50, "unit": "mL"}
